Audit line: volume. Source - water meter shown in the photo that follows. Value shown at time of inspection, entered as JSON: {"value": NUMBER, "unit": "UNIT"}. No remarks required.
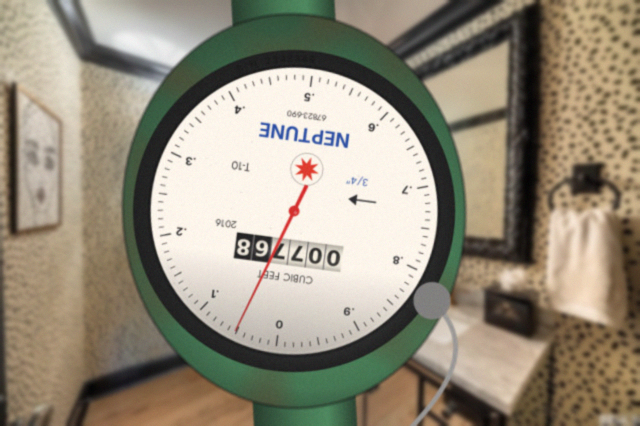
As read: {"value": 7768.05, "unit": "ft³"}
